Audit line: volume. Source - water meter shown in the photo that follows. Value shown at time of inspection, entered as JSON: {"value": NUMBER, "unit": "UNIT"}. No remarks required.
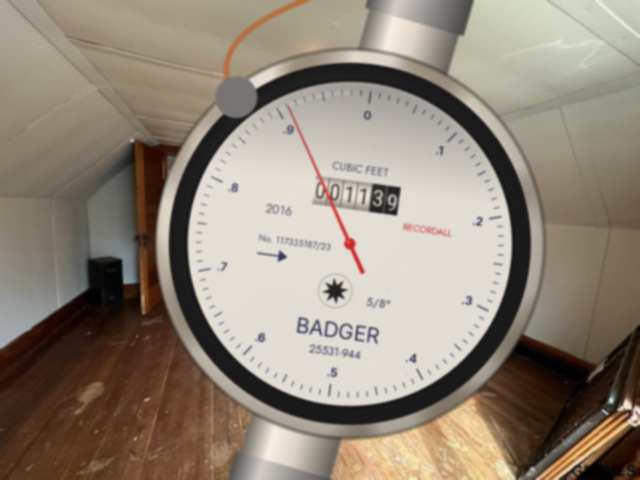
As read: {"value": 1138.91, "unit": "ft³"}
